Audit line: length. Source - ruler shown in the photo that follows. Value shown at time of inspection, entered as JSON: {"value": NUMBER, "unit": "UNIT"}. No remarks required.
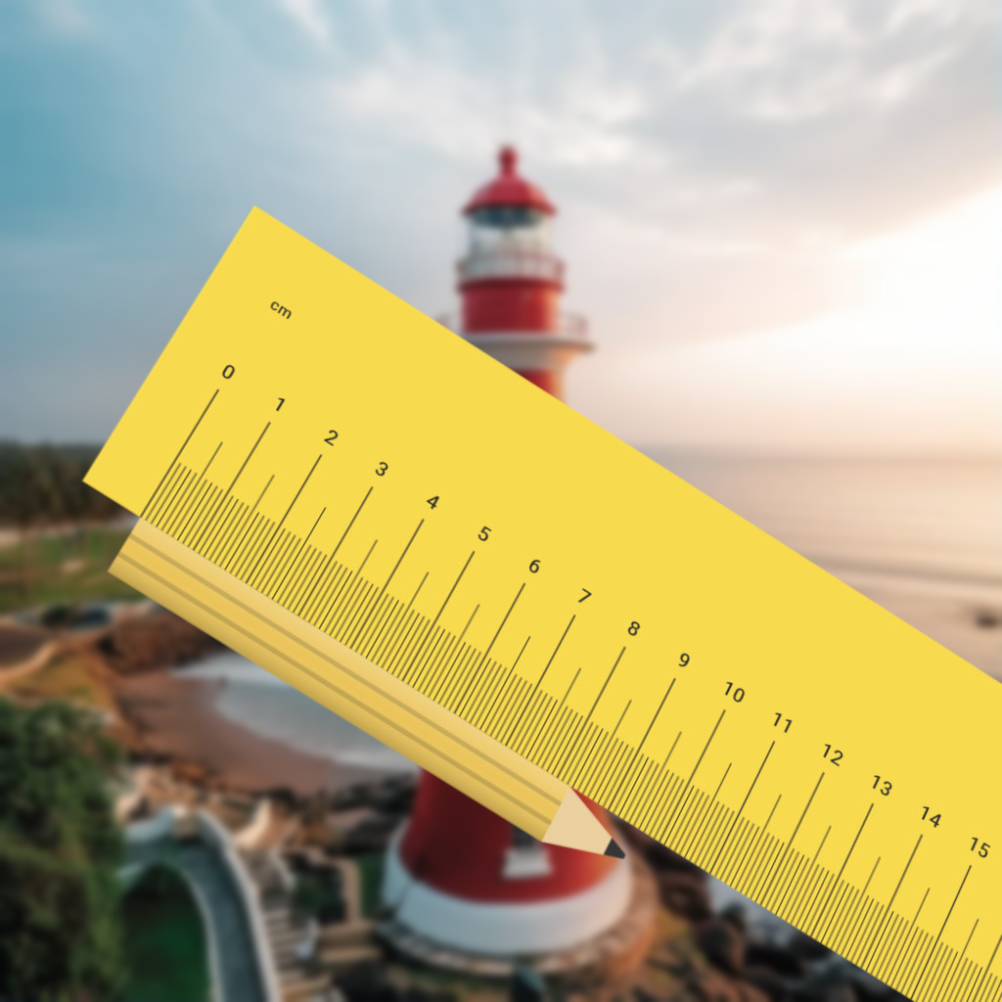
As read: {"value": 9.6, "unit": "cm"}
